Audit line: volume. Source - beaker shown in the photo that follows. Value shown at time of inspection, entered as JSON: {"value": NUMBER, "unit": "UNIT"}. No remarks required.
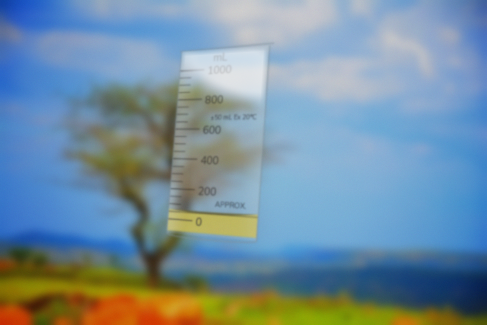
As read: {"value": 50, "unit": "mL"}
